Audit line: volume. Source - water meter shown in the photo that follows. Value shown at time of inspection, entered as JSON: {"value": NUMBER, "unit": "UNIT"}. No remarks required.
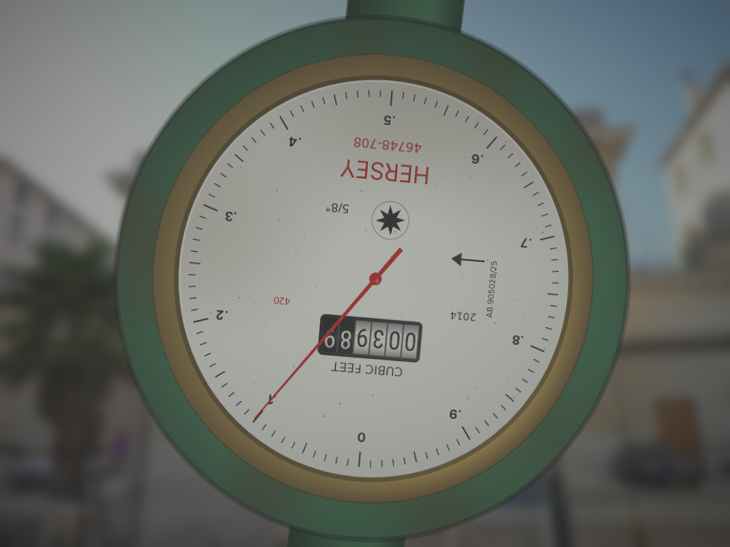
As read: {"value": 3989.10, "unit": "ft³"}
